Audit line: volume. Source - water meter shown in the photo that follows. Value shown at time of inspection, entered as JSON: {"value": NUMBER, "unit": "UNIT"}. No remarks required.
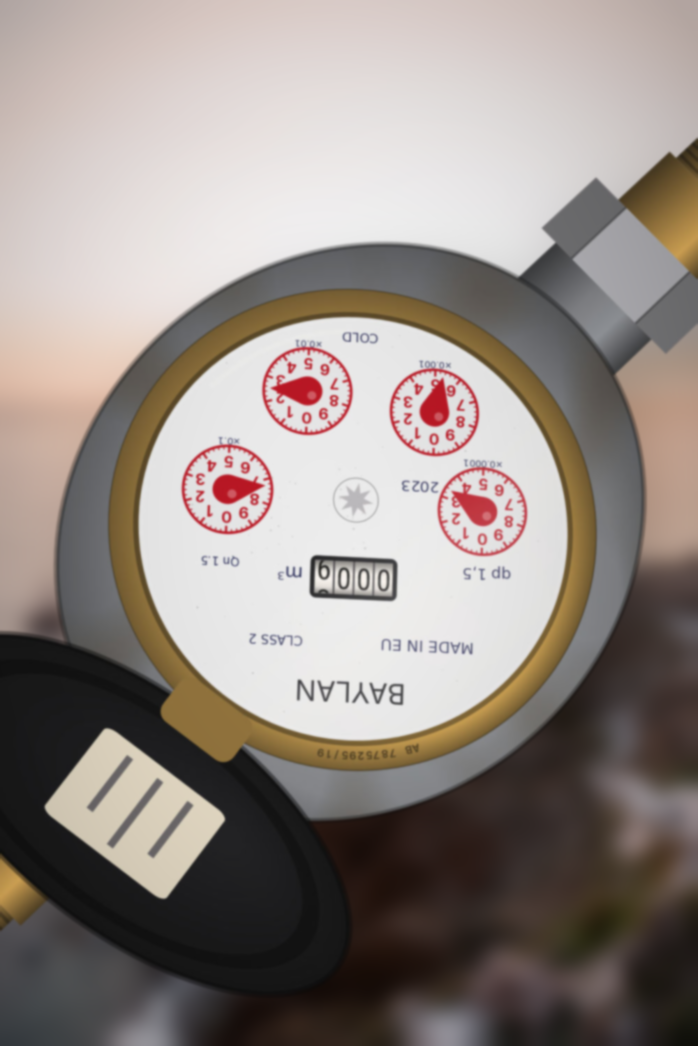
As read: {"value": 8.7253, "unit": "m³"}
